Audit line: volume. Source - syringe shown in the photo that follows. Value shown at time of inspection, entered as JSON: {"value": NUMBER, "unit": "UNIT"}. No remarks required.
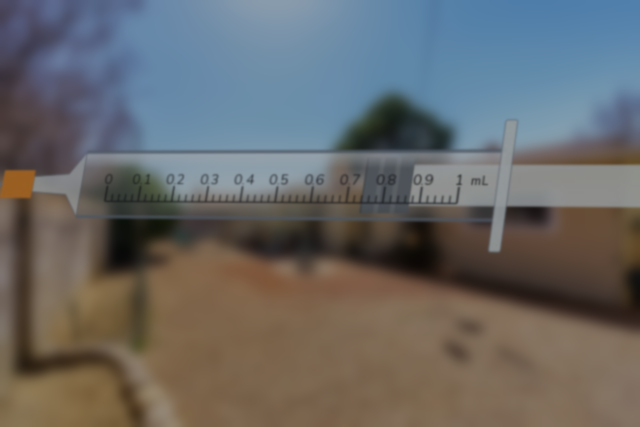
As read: {"value": 0.74, "unit": "mL"}
